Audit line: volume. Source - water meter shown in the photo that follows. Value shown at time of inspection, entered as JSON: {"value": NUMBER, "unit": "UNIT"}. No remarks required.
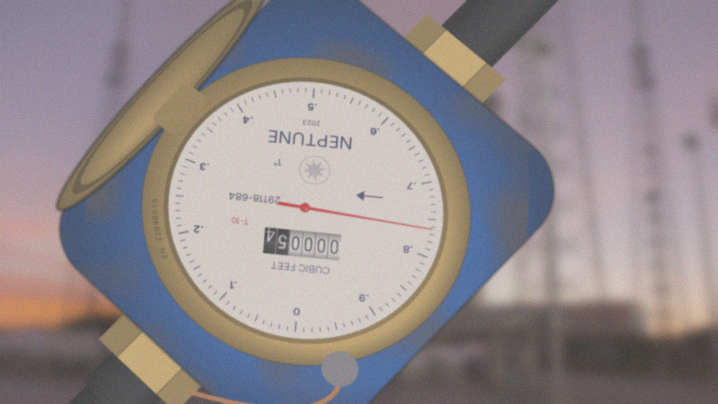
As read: {"value": 53.76, "unit": "ft³"}
